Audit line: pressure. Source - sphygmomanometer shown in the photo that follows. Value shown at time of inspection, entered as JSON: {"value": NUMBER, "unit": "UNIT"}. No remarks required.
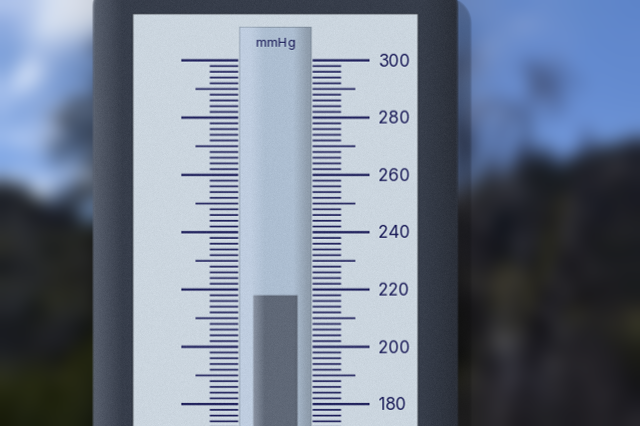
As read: {"value": 218, "unit": "mmHg"}
